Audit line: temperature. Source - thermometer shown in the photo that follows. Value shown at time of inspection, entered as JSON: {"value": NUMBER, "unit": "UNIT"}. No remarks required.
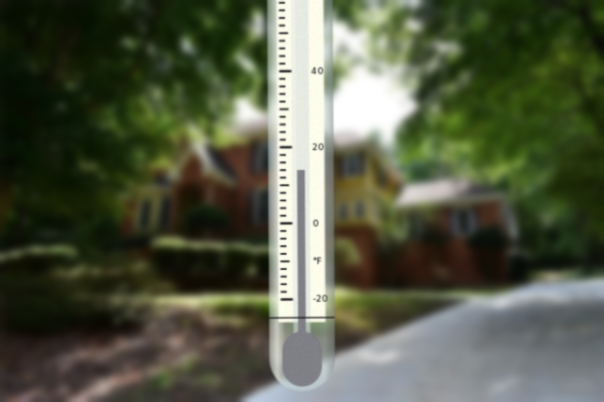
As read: {"value": 14, "unit": "°F"}
